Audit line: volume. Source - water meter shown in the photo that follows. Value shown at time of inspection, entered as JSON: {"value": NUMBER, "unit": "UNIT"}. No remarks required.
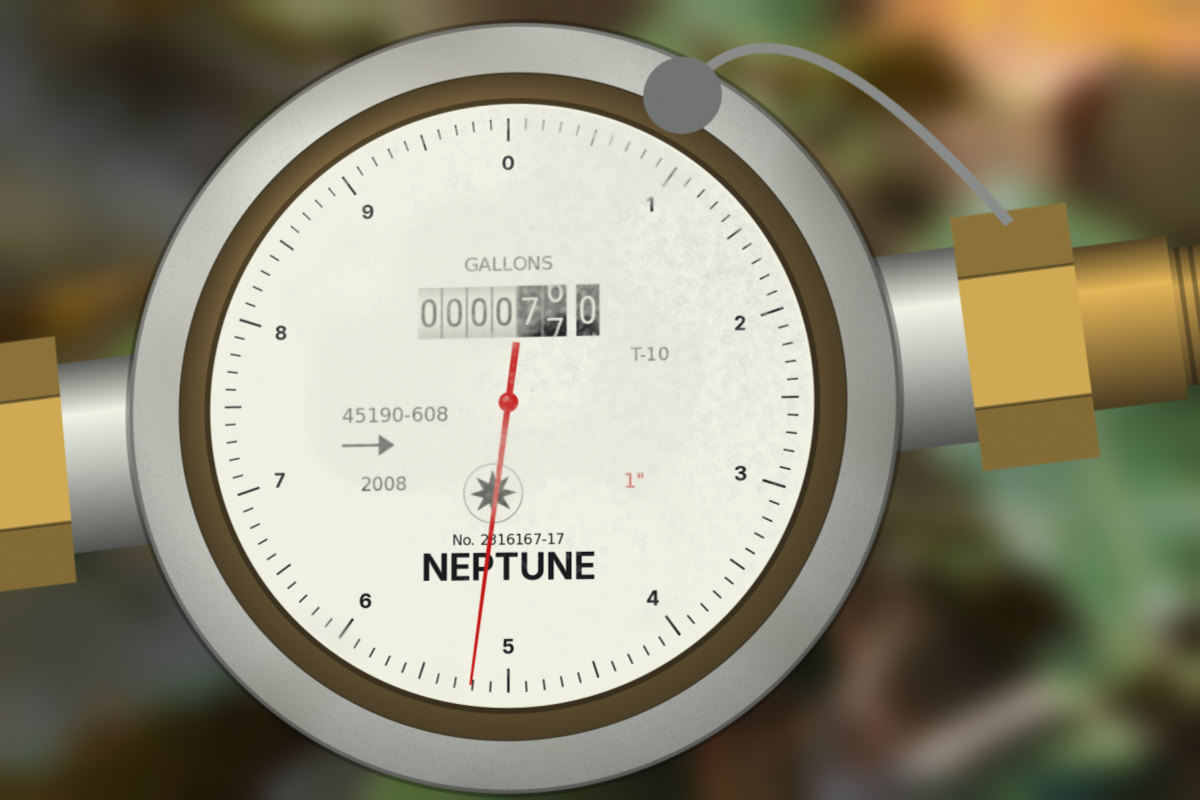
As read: {"value": 765.2, "unit": "gal"}
